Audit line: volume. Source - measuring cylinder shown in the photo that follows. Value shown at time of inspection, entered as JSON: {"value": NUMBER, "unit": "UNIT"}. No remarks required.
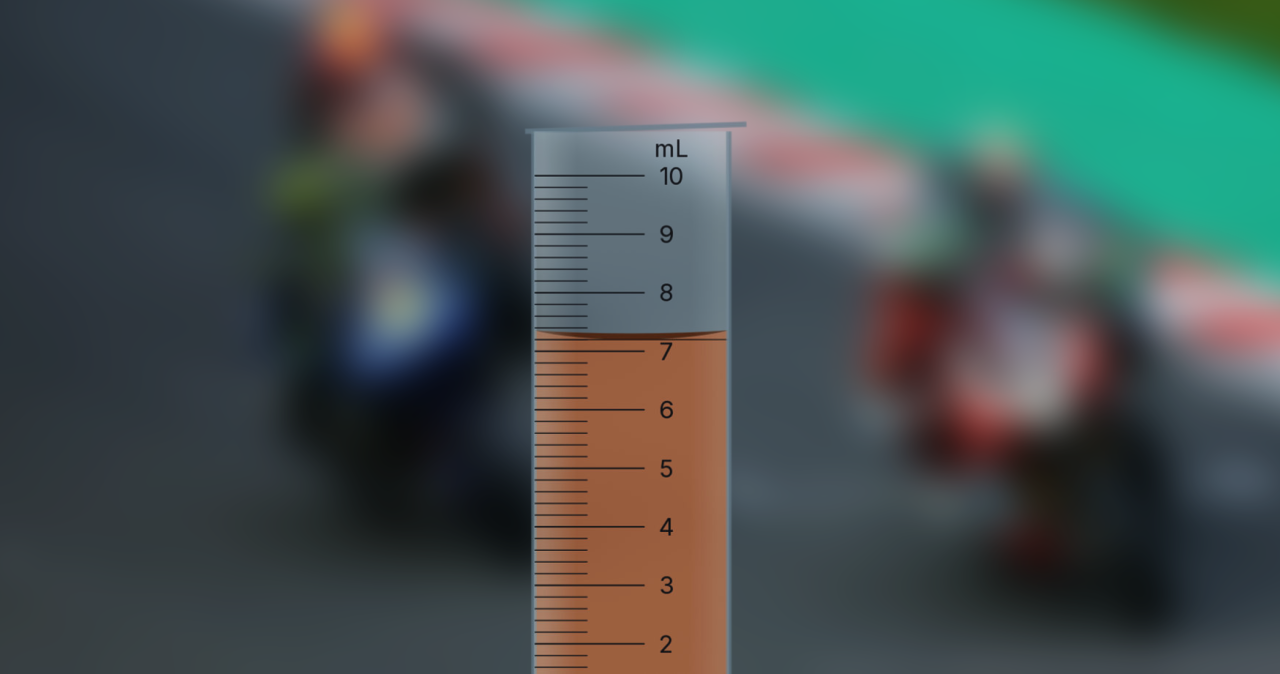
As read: {"value": 7.2, "unit": "mL"}
